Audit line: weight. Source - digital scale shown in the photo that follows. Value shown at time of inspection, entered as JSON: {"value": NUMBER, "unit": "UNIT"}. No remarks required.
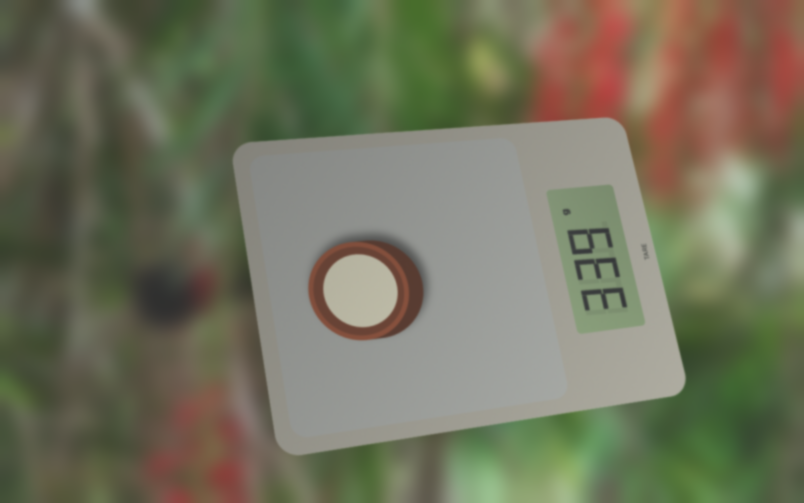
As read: {"value": 339, "unit": "g"}
